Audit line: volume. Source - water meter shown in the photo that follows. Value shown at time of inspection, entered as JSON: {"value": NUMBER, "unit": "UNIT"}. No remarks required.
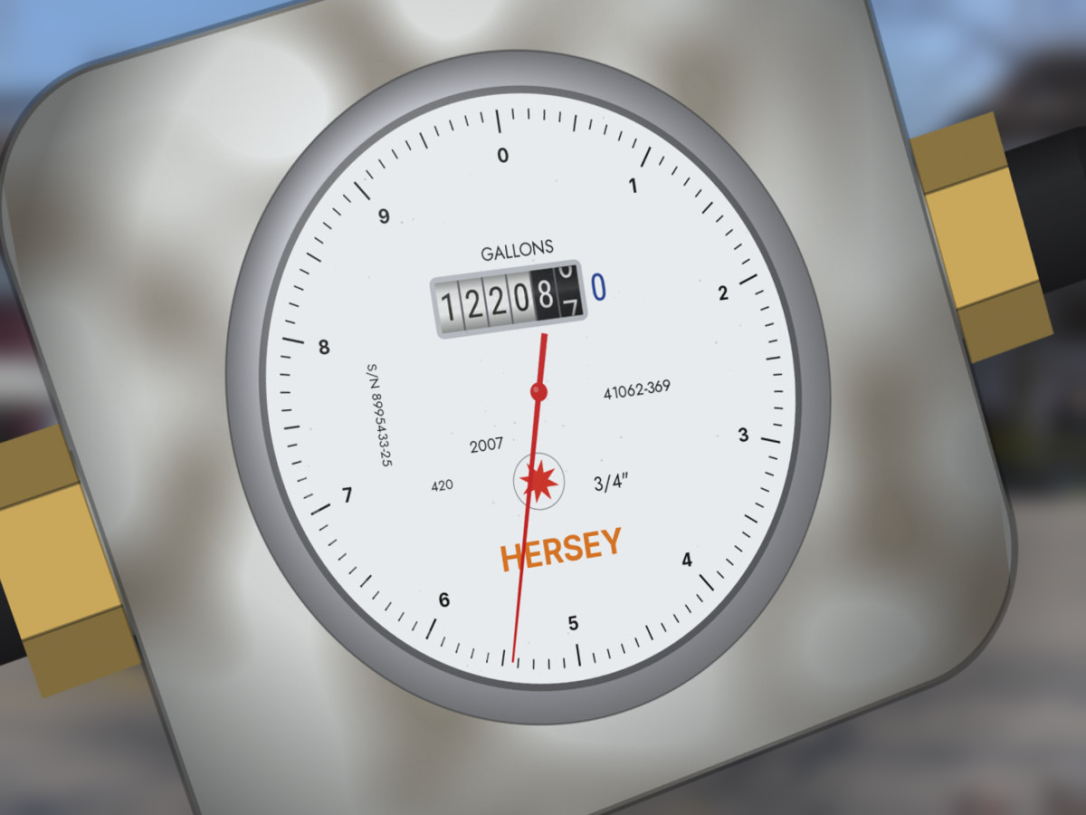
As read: {"value": 1220865.4, "unit": "gal"}
